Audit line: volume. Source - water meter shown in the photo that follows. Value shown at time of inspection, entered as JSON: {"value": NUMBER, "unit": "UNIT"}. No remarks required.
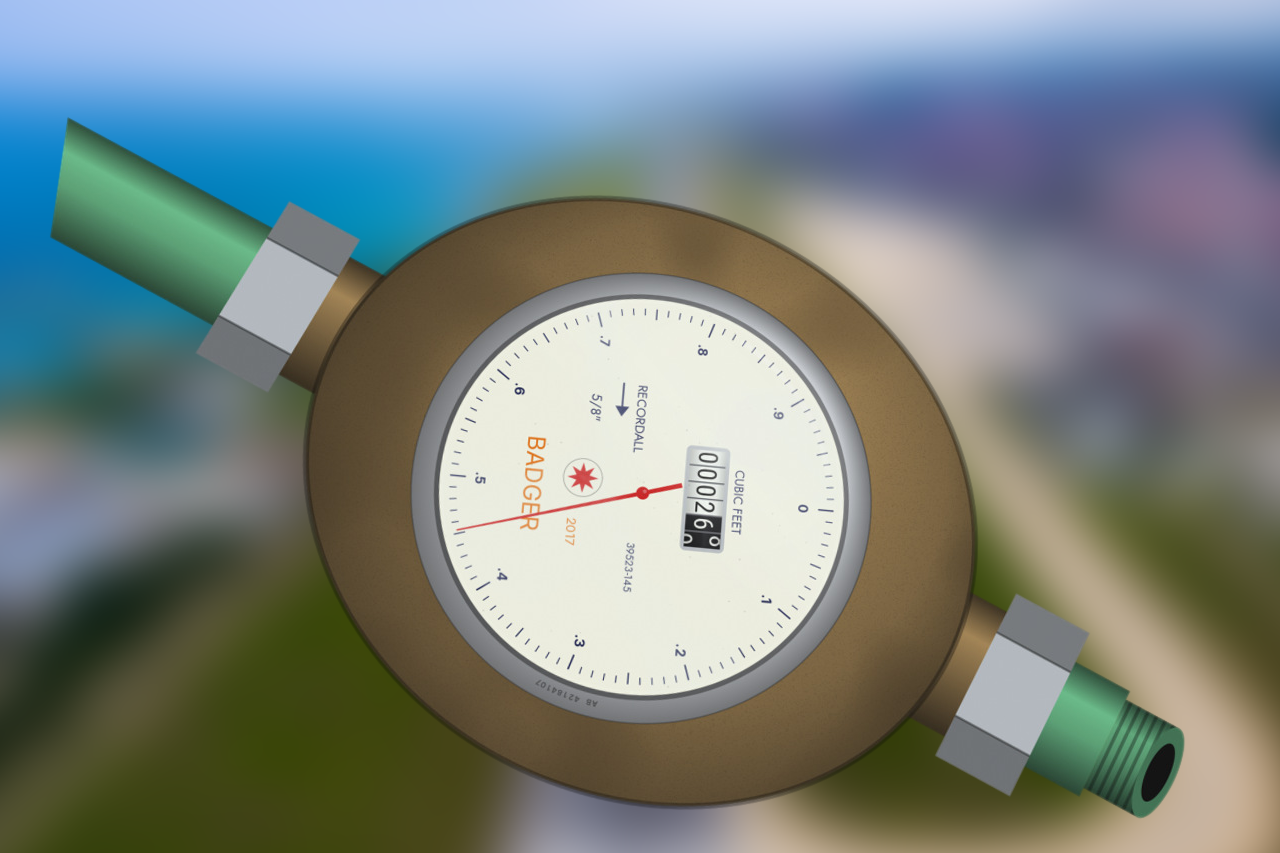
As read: {"value": 268.45, "unit": "ft³"}
